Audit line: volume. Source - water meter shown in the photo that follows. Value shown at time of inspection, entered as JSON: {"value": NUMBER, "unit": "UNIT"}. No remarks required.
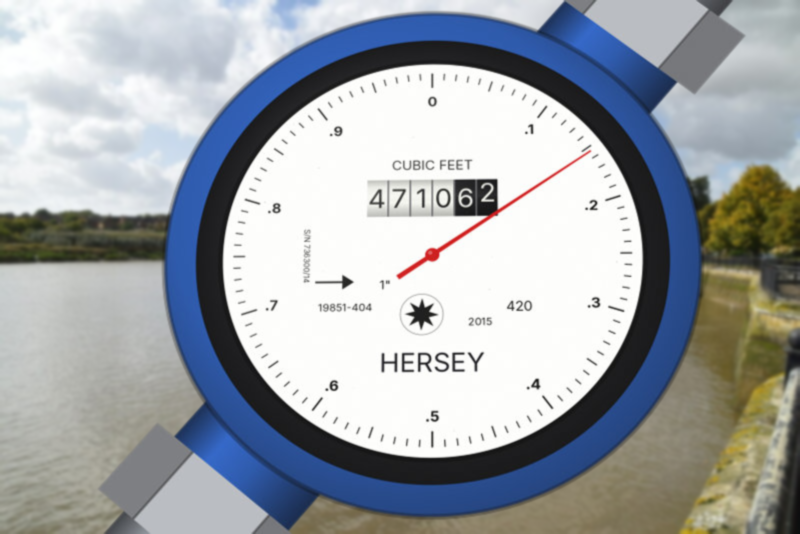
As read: {"value": 471062.15, "unit": "ft³"}
